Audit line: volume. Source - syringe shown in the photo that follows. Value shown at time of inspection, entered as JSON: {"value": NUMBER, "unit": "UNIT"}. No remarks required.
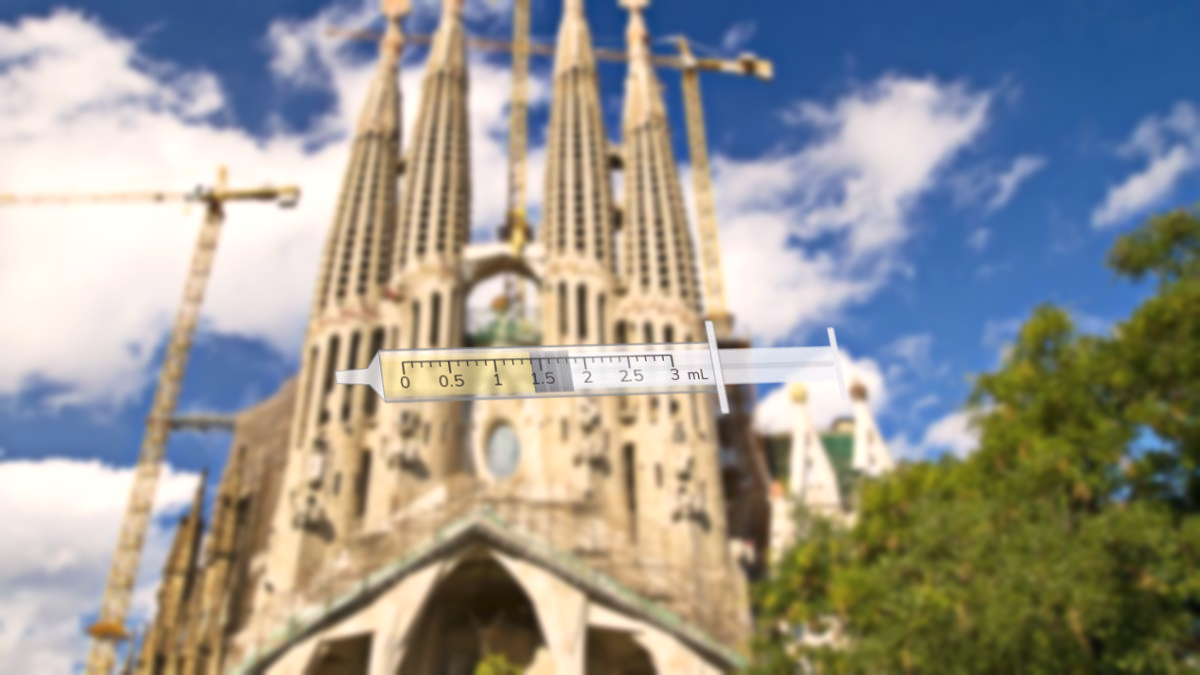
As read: {"value": 1.4, "unit": "mL"}
